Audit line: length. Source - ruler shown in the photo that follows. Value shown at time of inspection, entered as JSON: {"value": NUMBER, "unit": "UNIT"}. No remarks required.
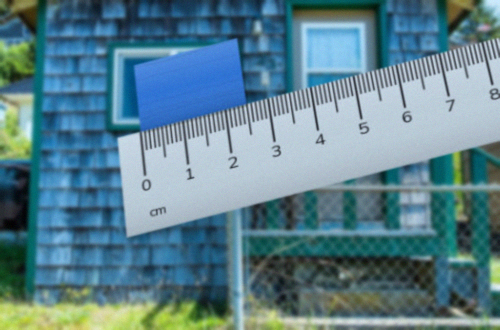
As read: {"value": 2.5, "unit": "cm"}
